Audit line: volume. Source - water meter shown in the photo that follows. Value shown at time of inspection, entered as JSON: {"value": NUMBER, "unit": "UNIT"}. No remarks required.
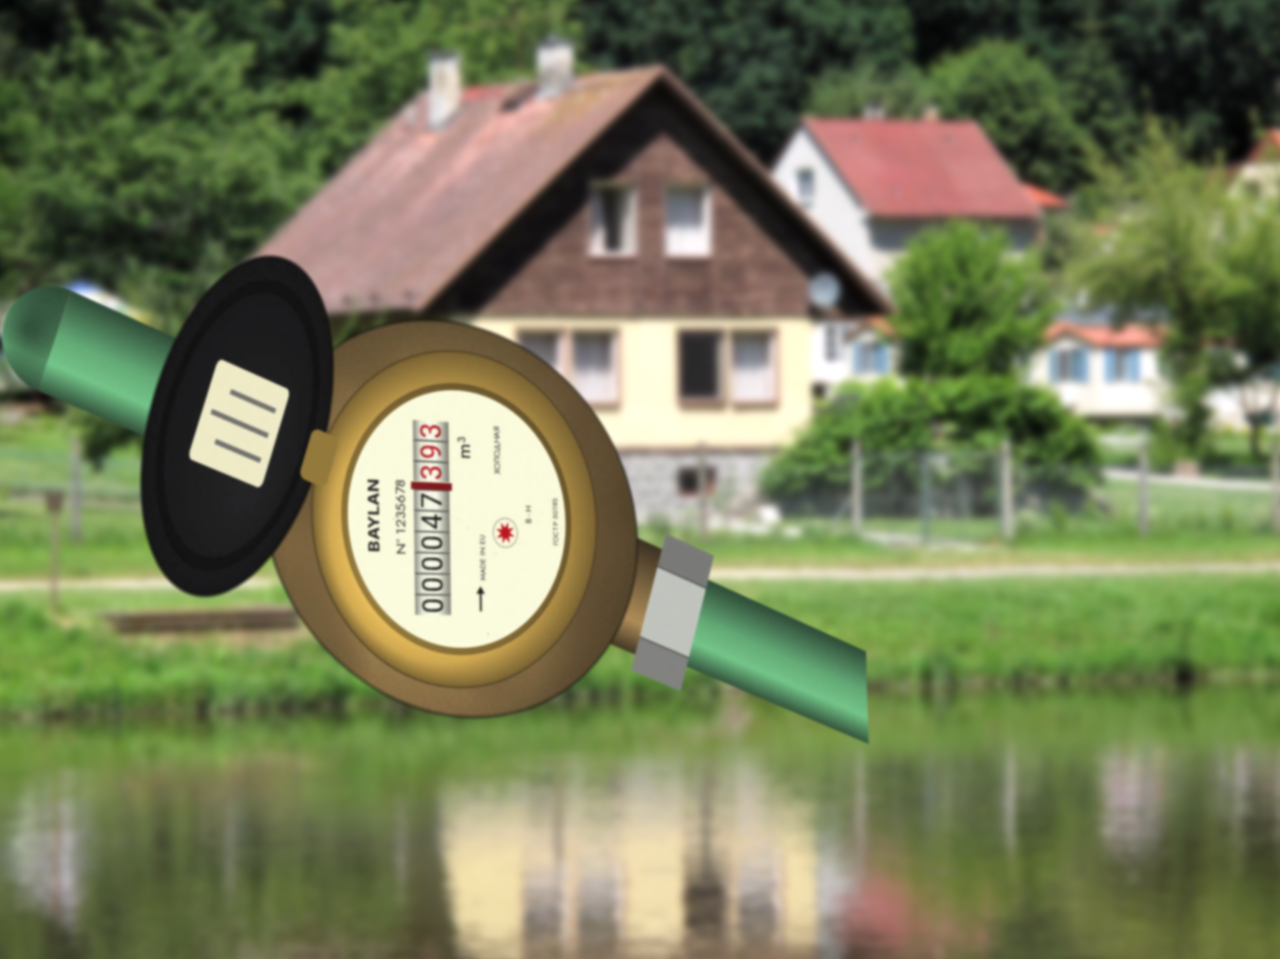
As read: {"value": 47.393, "unit": "m³"}
